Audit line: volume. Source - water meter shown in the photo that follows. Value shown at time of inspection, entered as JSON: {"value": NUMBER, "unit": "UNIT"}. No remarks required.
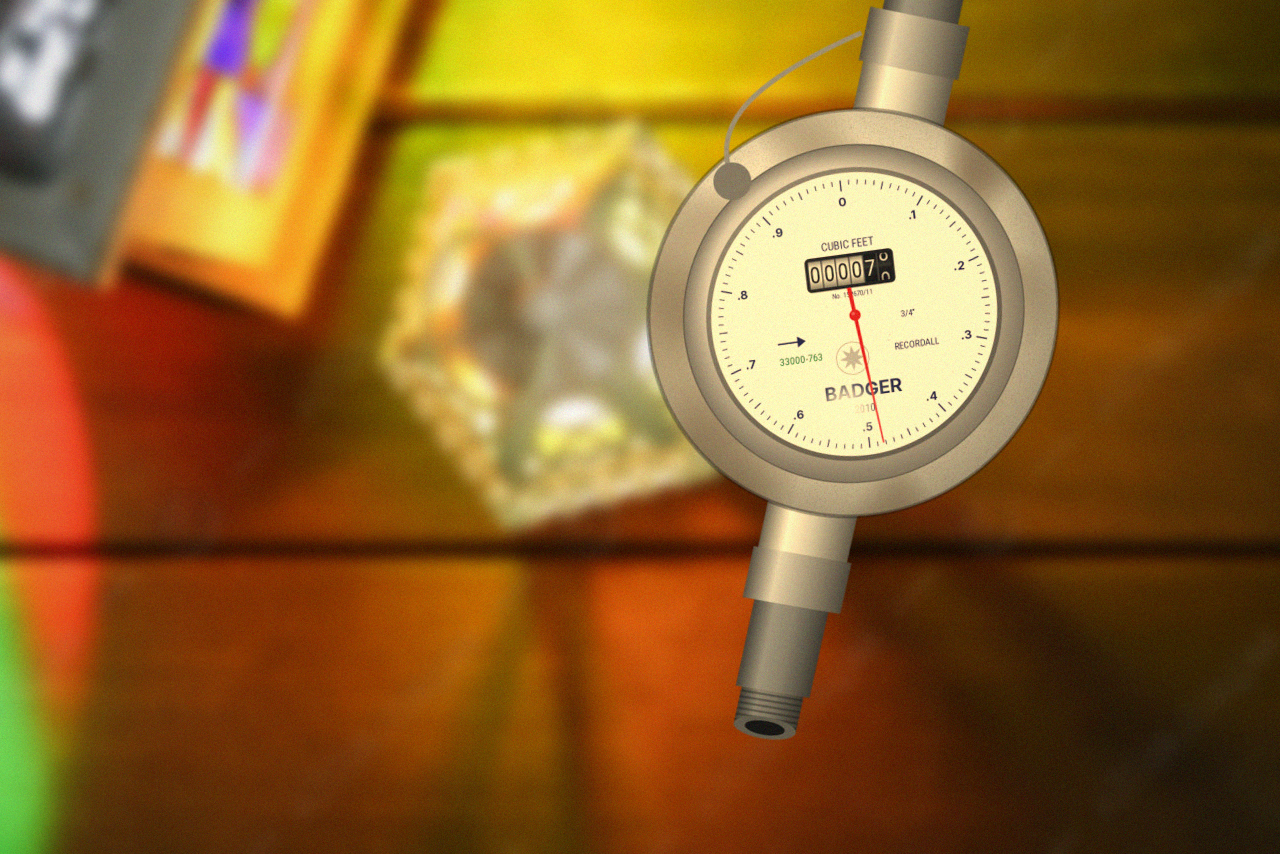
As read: {"value": 78.48, "unit": "ft³"}
